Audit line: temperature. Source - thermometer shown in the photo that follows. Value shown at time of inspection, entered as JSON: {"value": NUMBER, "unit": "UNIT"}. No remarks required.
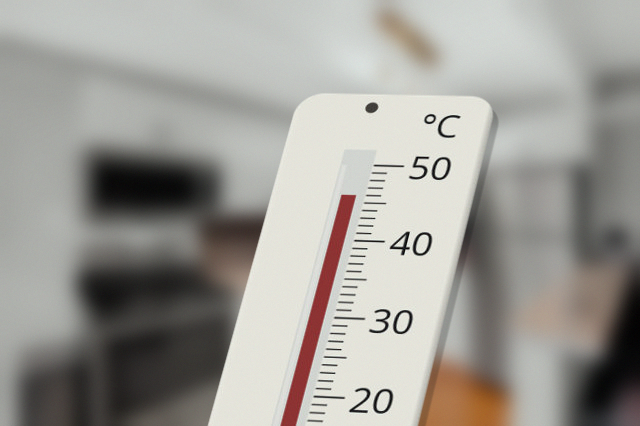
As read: {"value": 46, "unit": "°C"}
